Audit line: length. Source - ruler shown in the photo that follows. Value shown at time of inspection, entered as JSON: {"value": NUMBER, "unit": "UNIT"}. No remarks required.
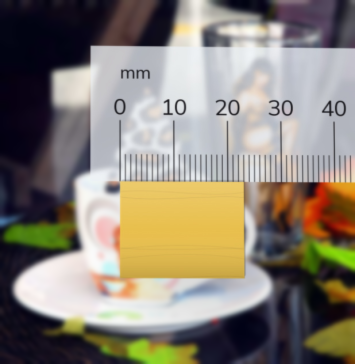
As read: {"value": 23, "unit": "mm"}
